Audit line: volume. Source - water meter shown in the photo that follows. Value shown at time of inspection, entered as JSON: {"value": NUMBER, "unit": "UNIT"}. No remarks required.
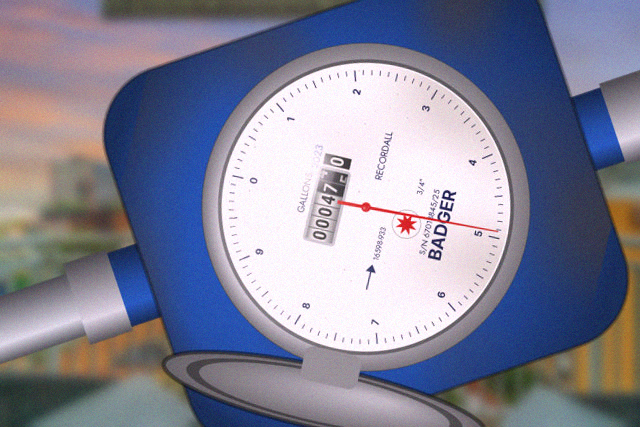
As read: {"value": 4744.9, "unit": "gal"}
